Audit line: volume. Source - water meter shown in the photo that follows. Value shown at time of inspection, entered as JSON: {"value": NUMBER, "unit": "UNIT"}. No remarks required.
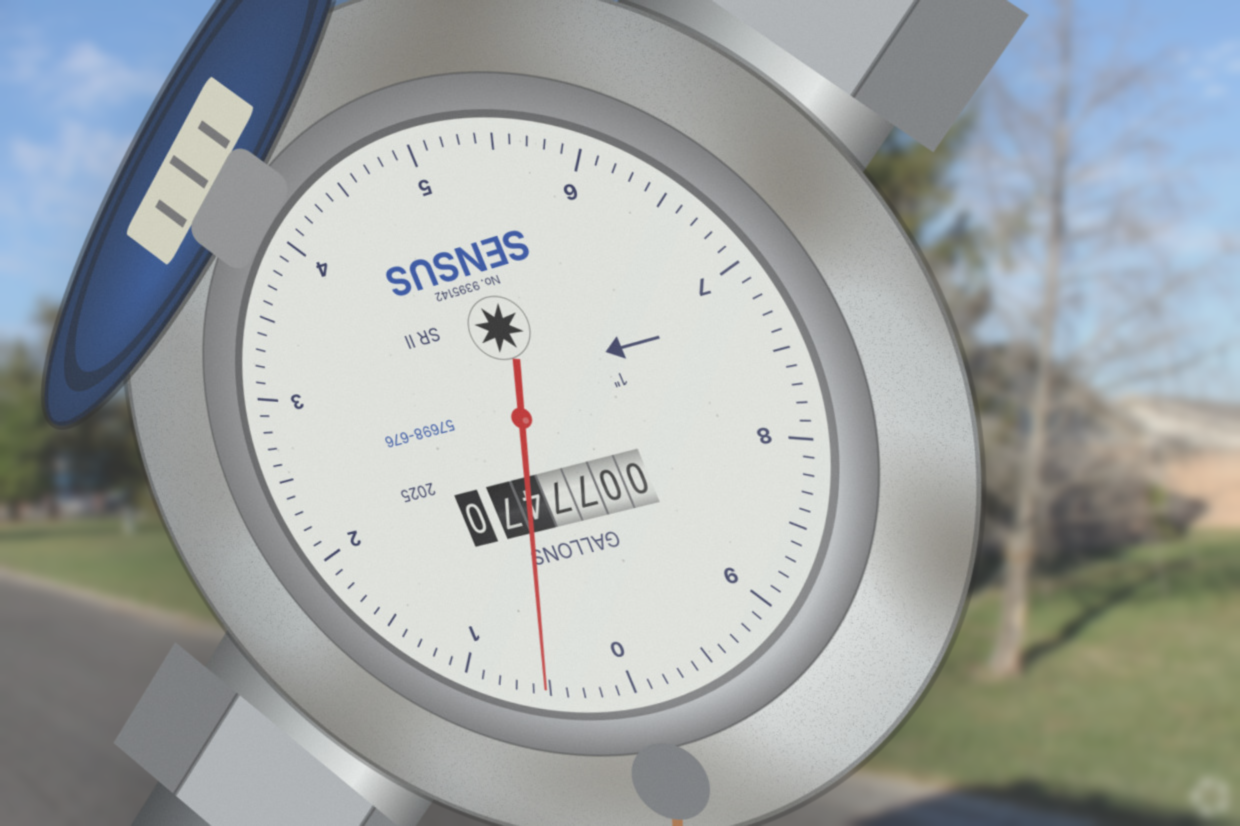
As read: {"value": 77470.5, "unit": "gal"}
